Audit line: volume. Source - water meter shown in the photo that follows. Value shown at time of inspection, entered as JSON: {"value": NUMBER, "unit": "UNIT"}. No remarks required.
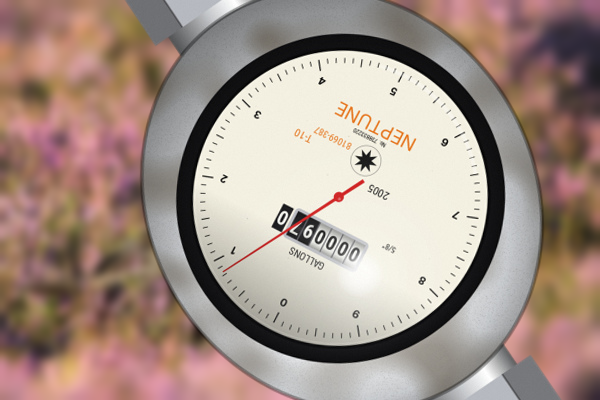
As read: {"value": 970.8, "unit": "gal"}
